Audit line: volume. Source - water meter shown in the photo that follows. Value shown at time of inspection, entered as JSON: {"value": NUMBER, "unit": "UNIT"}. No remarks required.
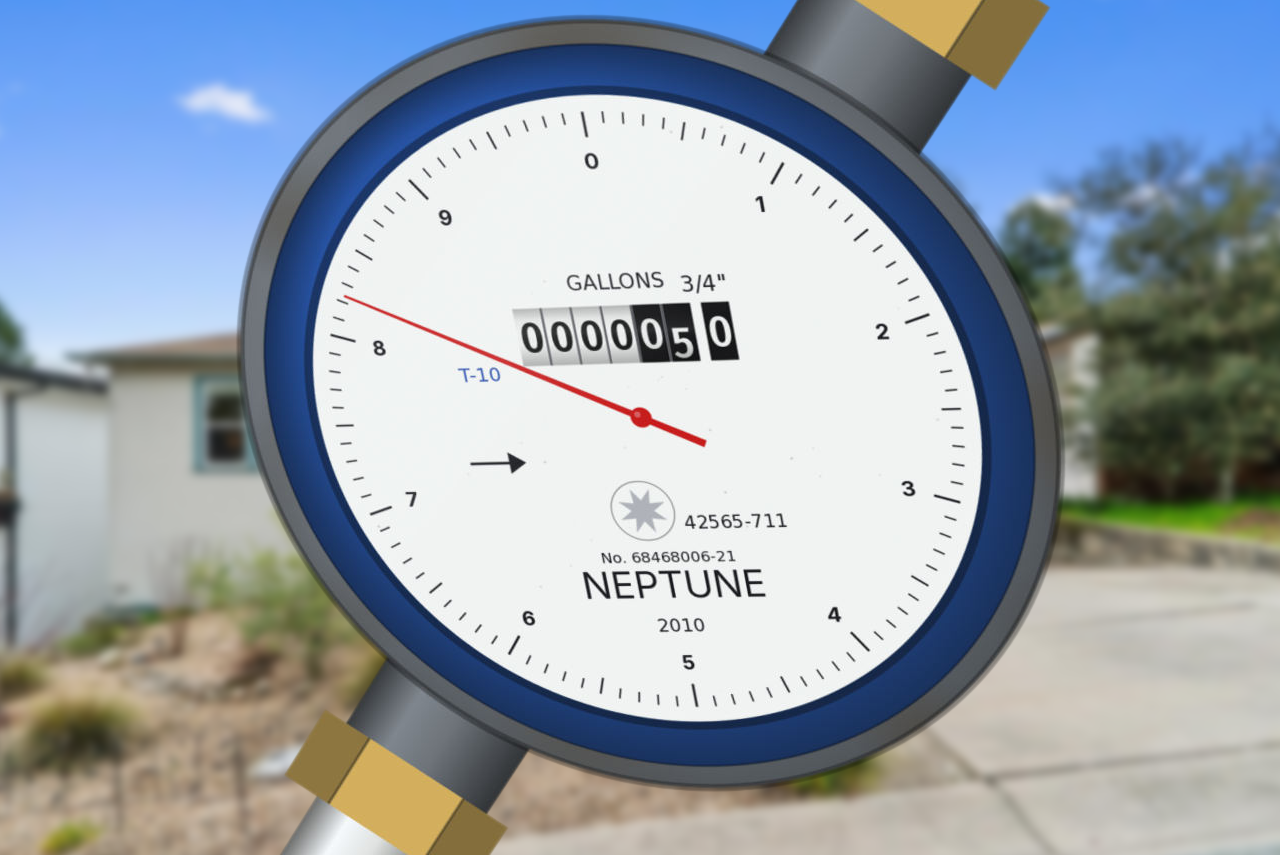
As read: {"value": 48.2, "unit": "gal"}
